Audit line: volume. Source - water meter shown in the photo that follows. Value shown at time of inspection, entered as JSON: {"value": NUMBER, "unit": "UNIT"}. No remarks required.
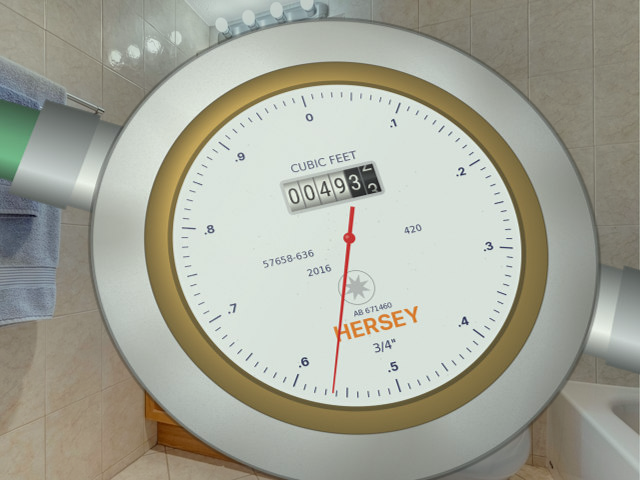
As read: {"value": 4932.56, "unit": "ft³"}
